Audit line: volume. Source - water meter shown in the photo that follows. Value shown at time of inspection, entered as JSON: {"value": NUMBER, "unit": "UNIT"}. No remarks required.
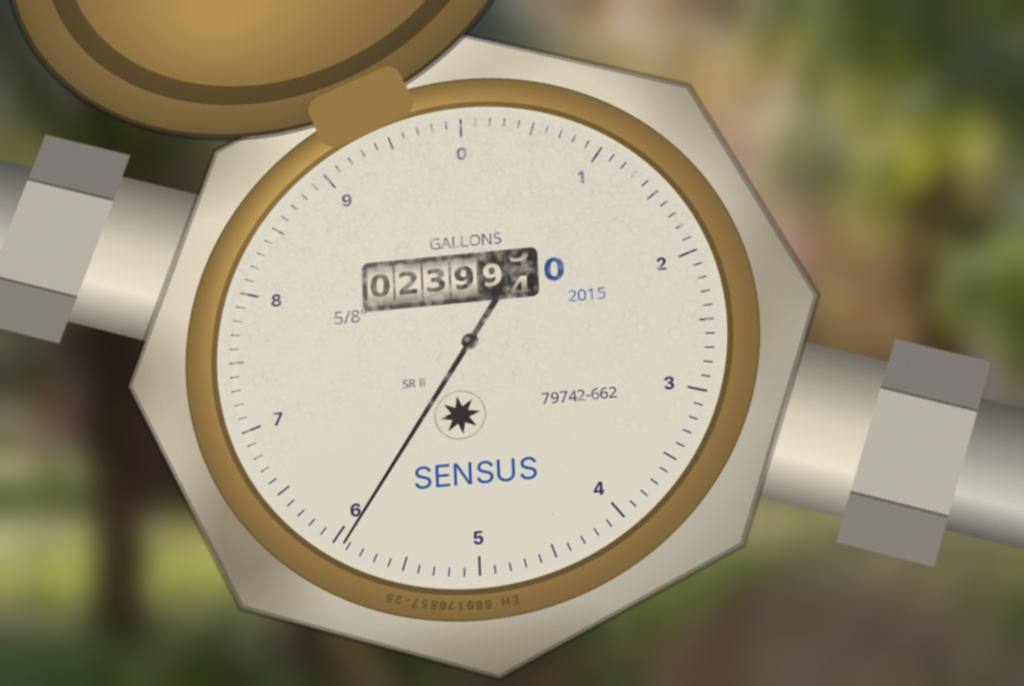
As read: {"value": 239935.9, "unit": "gal"}
